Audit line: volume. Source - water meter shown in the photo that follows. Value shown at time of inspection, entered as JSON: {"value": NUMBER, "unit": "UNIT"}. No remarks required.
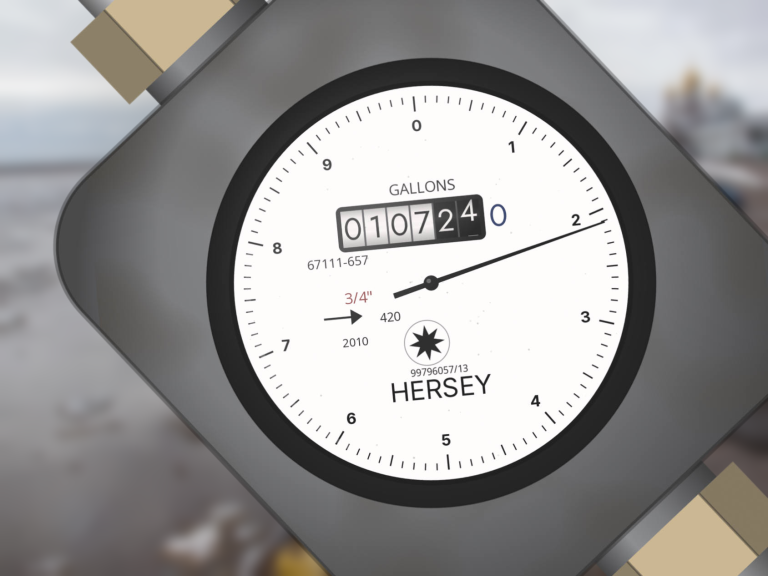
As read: {"value": 107242.1, "unit": "gal"}
